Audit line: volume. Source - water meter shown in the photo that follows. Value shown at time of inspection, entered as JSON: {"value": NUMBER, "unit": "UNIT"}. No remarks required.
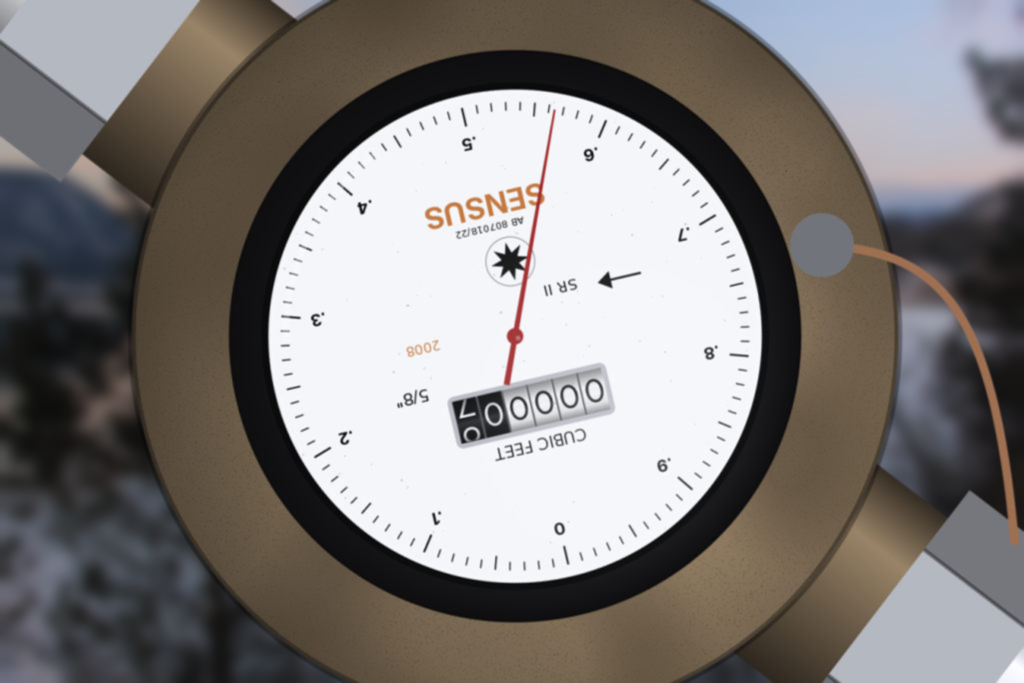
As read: {"value": 6.56, "unit": "ft³"}
